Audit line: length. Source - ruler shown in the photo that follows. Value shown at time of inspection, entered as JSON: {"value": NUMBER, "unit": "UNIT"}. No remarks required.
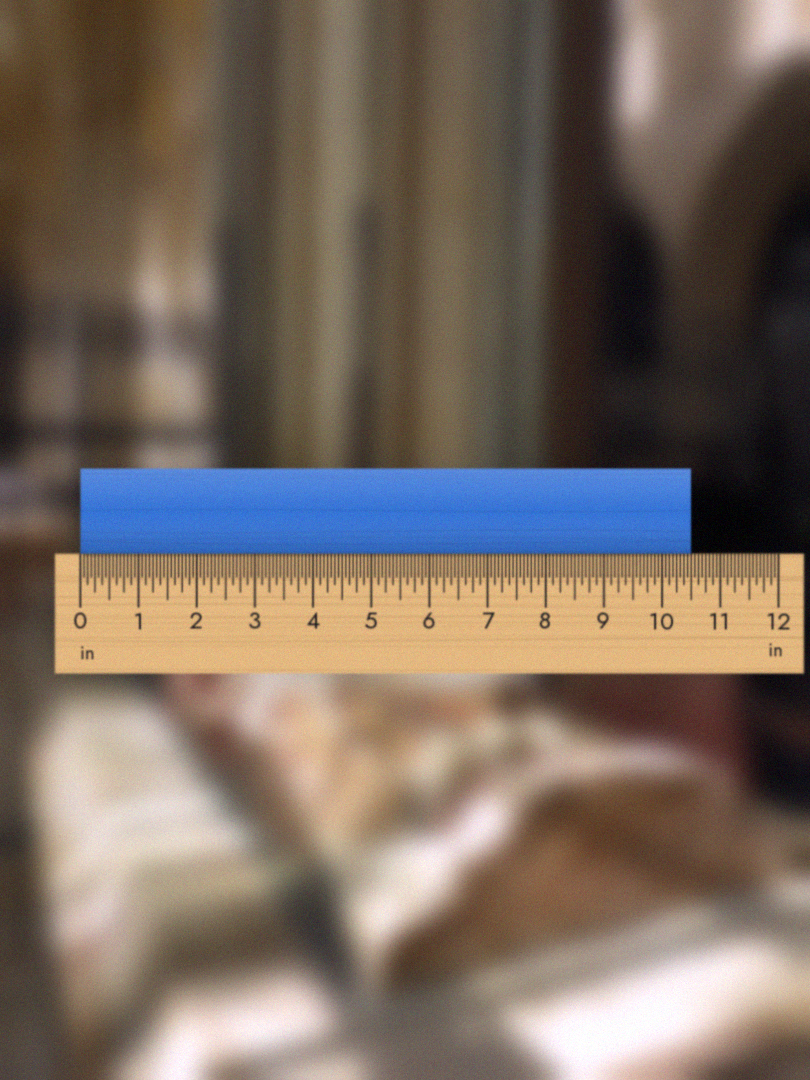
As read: {"value": 10.5, "unit": "in"}
